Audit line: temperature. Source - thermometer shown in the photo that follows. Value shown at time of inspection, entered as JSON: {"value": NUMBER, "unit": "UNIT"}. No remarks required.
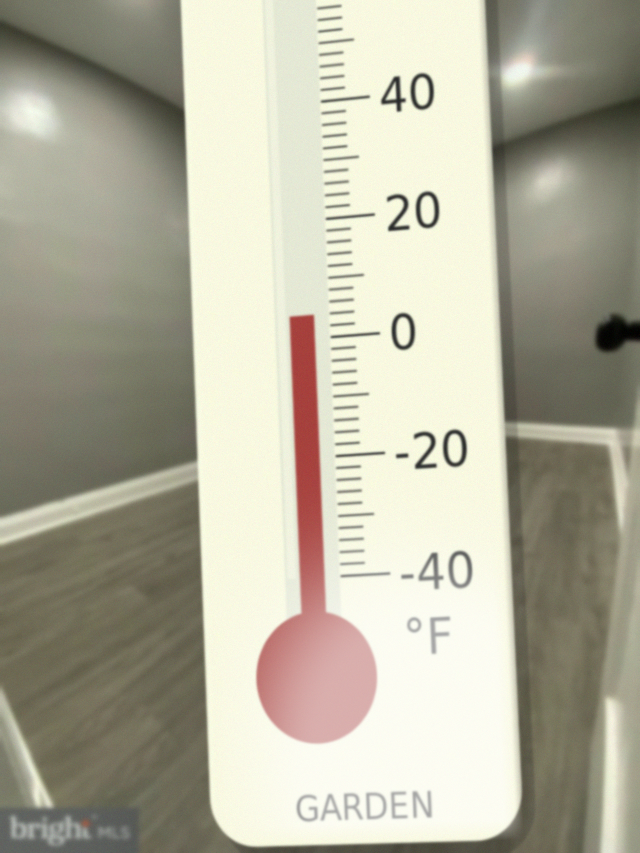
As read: {"value": 4, "unit": "°F"}
